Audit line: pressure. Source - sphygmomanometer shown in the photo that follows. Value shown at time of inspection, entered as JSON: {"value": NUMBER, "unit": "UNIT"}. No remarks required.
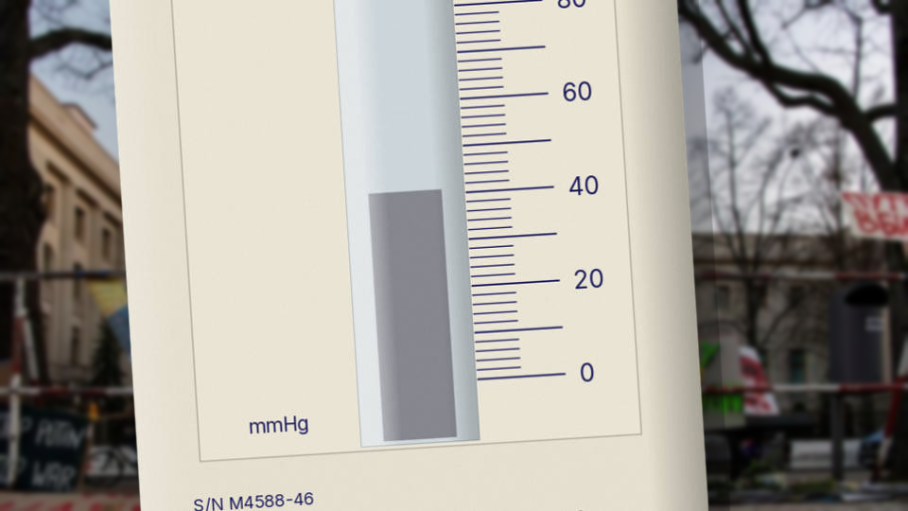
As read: {"value": 41, "unit": "mmHg"}
